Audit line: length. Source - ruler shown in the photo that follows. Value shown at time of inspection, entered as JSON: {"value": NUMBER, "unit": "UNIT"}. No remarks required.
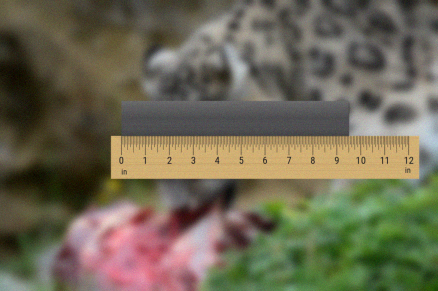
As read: {"value": 9.5, "unit": "in"}
